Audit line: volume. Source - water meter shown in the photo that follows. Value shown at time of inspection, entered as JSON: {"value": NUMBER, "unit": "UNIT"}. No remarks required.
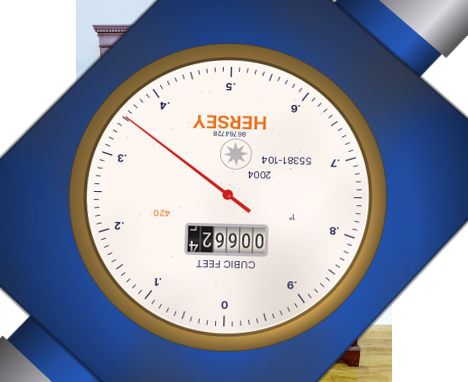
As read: {"value": 6624.35, "unit": "ft³"}
